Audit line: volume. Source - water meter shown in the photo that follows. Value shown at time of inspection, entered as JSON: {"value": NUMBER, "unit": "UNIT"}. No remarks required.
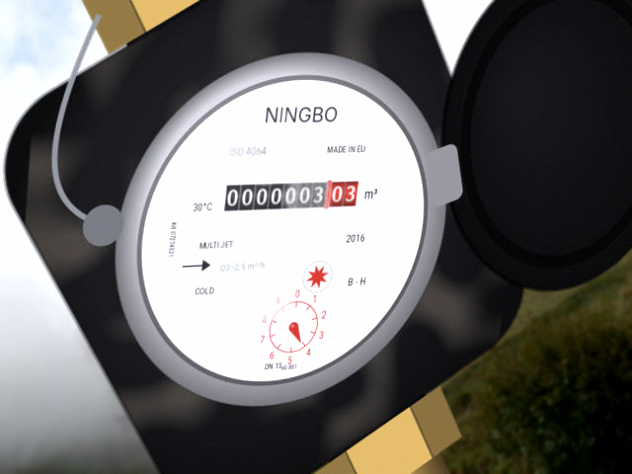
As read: {"value": 3.034, "unit": "m³"}
